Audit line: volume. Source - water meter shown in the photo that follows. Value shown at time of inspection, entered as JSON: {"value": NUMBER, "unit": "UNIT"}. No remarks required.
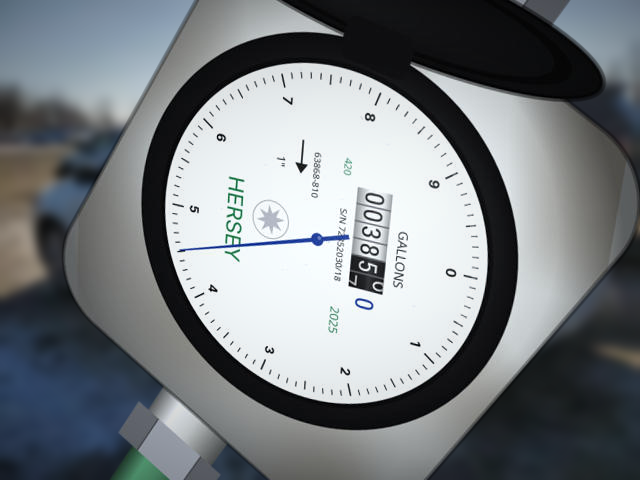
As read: {"value": 38564.5, "unit": "gal"}
